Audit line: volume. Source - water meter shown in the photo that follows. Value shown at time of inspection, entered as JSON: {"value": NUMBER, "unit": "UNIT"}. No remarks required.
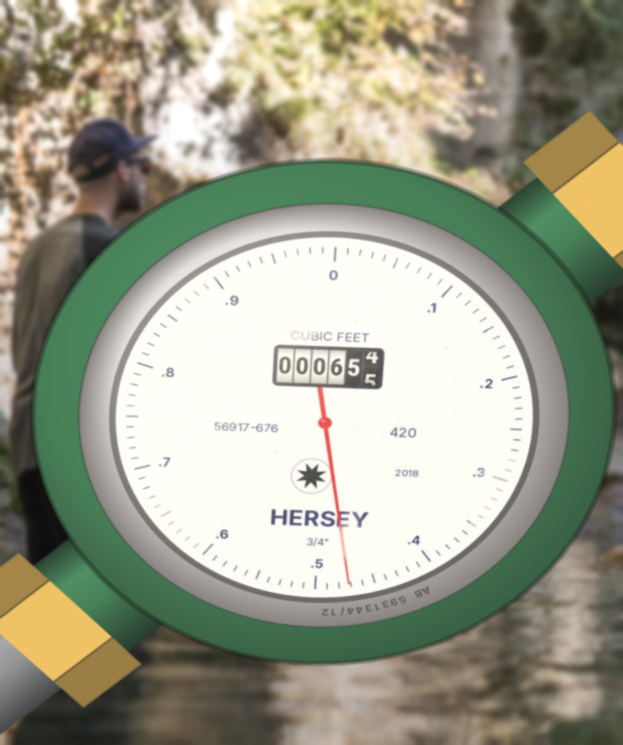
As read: {"value": 654.47, "unit": "ft³"}
